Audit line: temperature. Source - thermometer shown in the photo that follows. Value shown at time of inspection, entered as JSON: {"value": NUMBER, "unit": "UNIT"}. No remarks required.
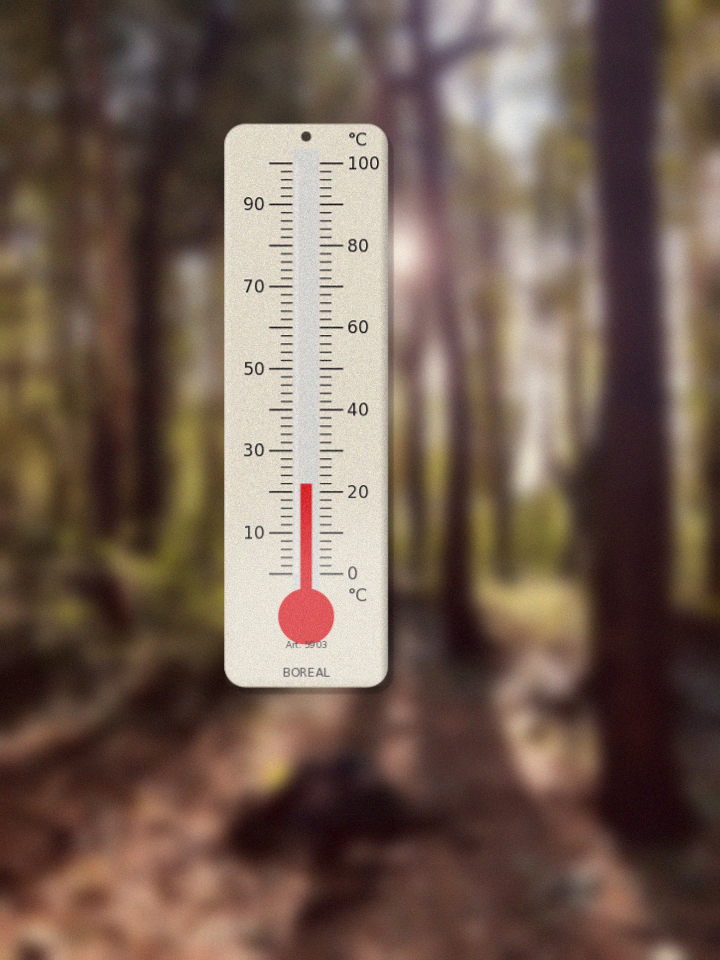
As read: {"value": 22, "unit": "°C"}
